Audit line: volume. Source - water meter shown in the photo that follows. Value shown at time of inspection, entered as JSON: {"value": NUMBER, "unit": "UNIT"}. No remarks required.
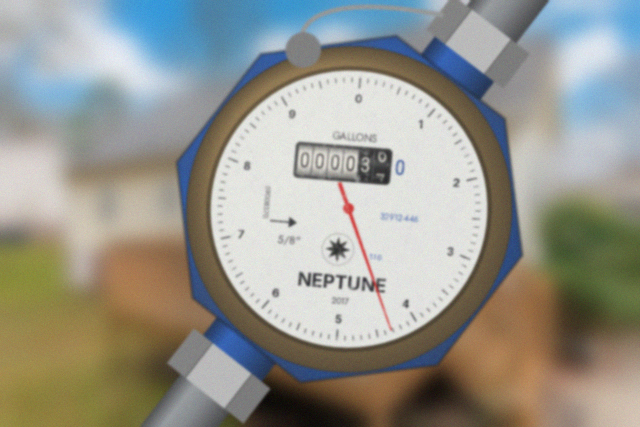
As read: {"value": 364.3, "unit": "gal"}
